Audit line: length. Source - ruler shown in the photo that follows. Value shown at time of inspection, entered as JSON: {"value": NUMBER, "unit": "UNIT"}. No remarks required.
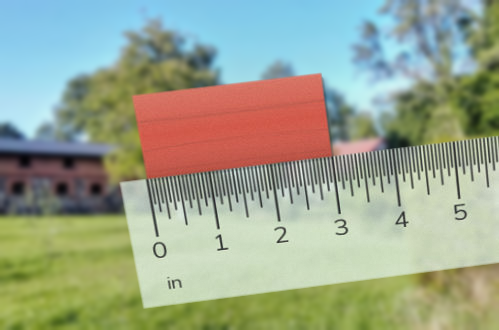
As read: {"value": 3, "unit": "in"}
